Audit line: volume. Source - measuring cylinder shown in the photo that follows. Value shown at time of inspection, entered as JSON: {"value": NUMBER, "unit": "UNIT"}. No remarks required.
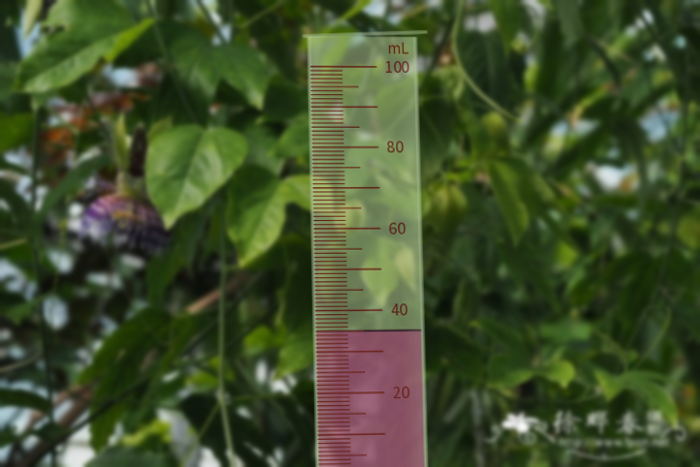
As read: {"value": 35, "unit": "mL"}
